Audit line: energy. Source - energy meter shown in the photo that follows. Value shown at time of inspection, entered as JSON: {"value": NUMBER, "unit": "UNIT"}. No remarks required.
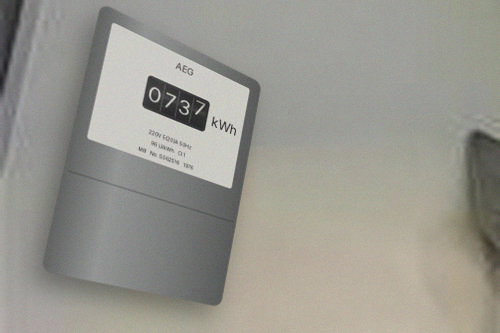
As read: {"value": 737, "unit": "kWh"}
